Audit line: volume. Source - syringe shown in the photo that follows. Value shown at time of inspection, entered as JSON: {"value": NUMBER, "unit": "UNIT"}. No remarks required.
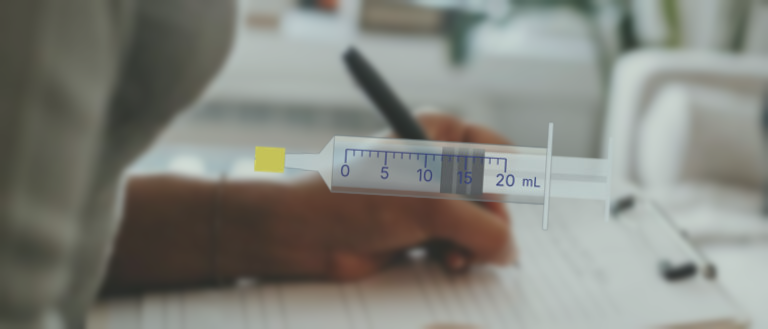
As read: {"value": 12, "unit": "mL"}
